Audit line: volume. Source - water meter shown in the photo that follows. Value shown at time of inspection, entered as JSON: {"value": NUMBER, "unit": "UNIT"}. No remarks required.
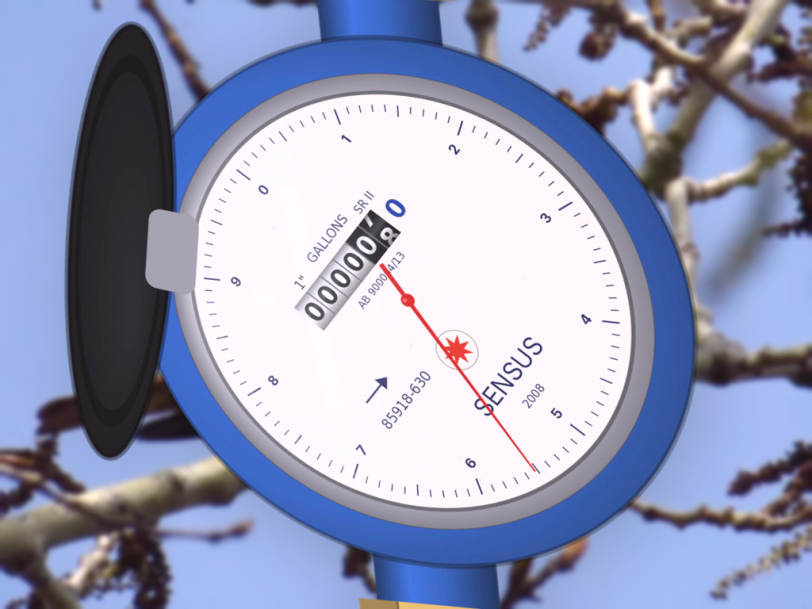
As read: {"value": 75.5, "unit": "gal"}
